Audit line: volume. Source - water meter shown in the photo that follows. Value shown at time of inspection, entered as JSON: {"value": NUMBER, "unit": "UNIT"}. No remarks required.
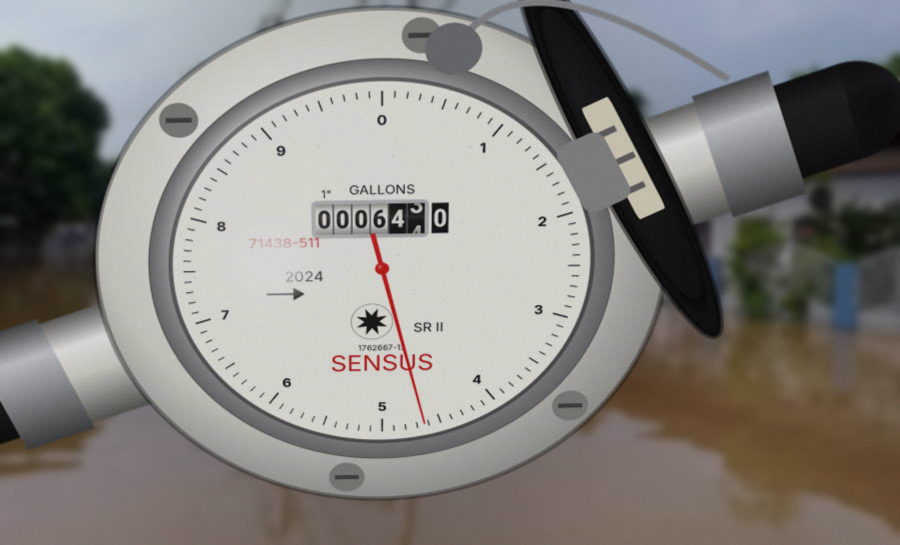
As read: {"value": 6434.6, "unit": "gal"}
